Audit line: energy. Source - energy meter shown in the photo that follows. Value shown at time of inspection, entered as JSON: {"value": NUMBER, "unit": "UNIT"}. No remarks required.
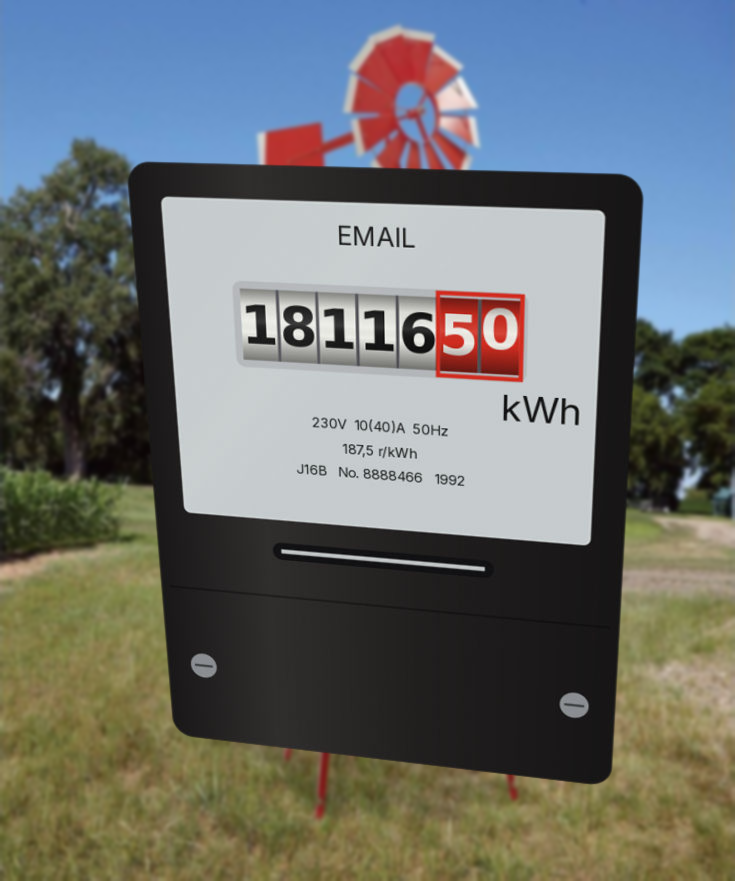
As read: {"value": 18116.50, "unit": "kWh"}
